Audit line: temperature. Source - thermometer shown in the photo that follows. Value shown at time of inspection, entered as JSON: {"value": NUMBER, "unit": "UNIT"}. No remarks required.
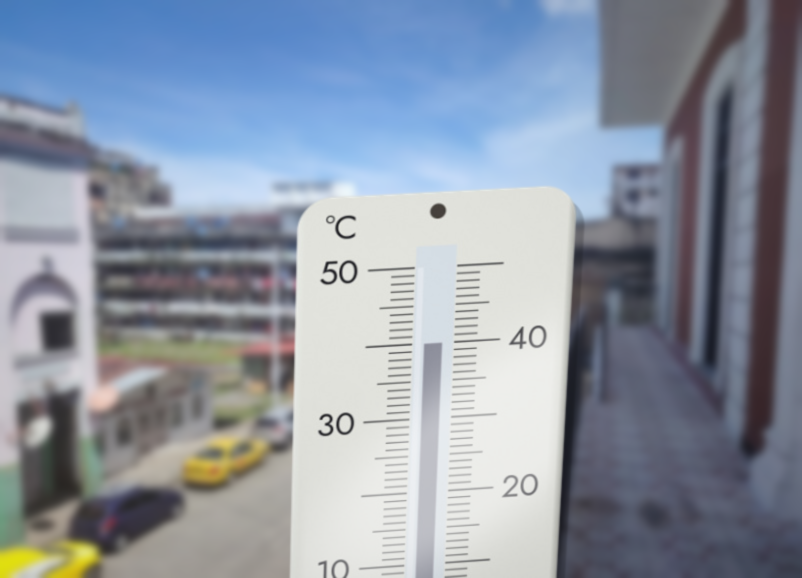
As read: {"value": 40, "unit": "°C"}
